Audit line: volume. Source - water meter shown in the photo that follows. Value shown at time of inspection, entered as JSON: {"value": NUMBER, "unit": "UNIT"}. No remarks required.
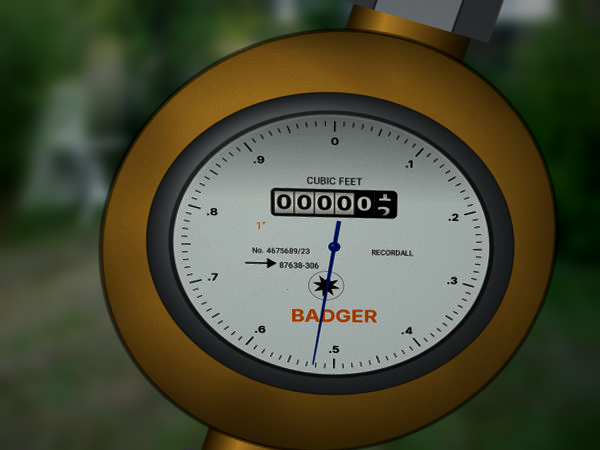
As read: {"value": 1.52, "unit": "ft³"}
